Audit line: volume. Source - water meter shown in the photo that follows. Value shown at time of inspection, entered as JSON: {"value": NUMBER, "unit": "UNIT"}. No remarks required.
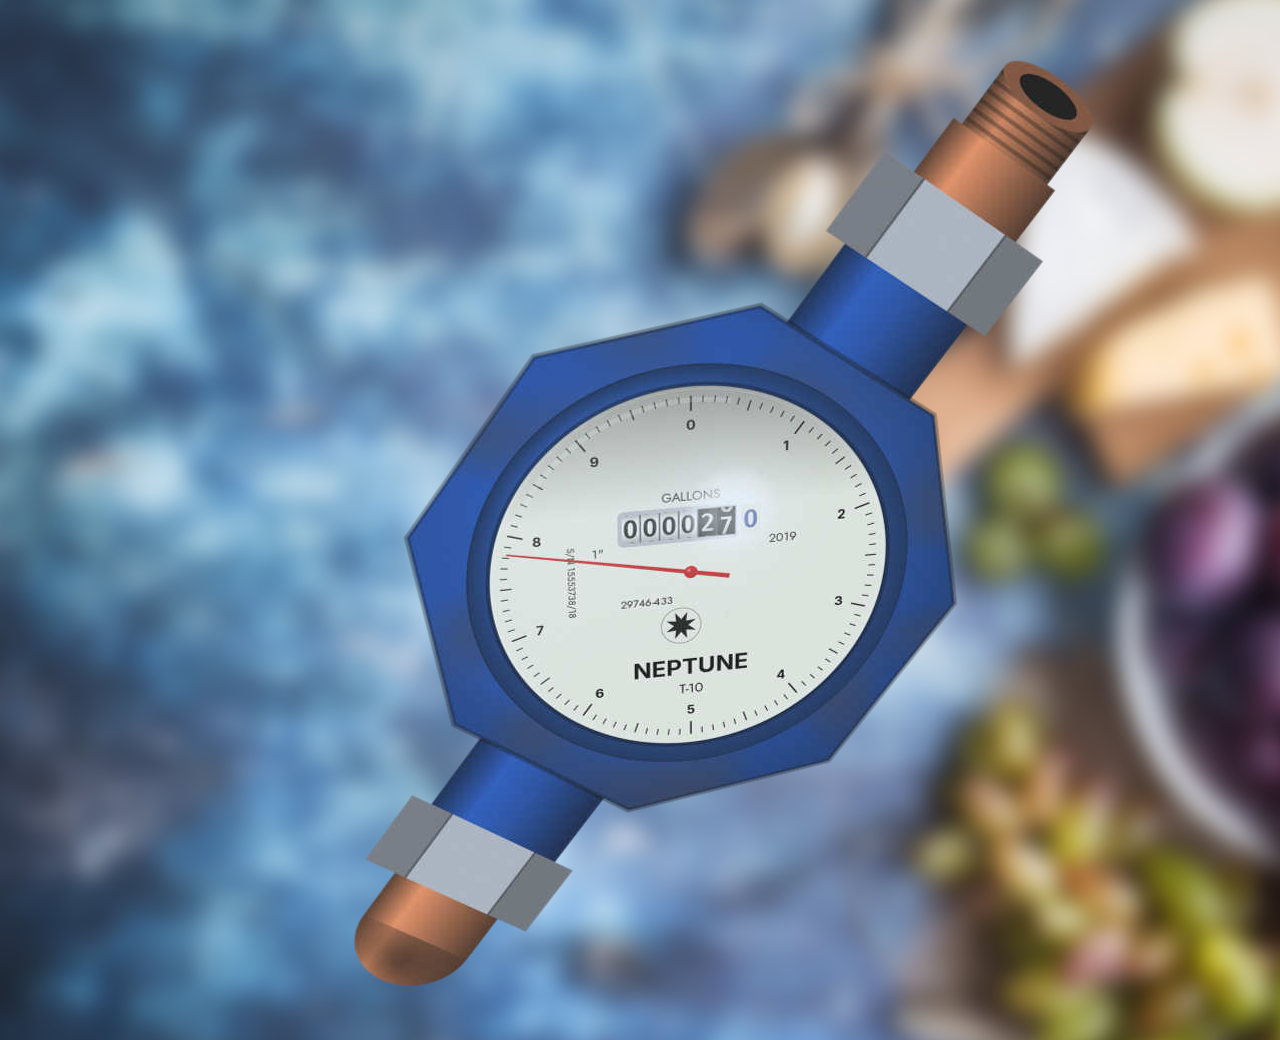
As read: {"value": 267.8, "unit": "gal"}
